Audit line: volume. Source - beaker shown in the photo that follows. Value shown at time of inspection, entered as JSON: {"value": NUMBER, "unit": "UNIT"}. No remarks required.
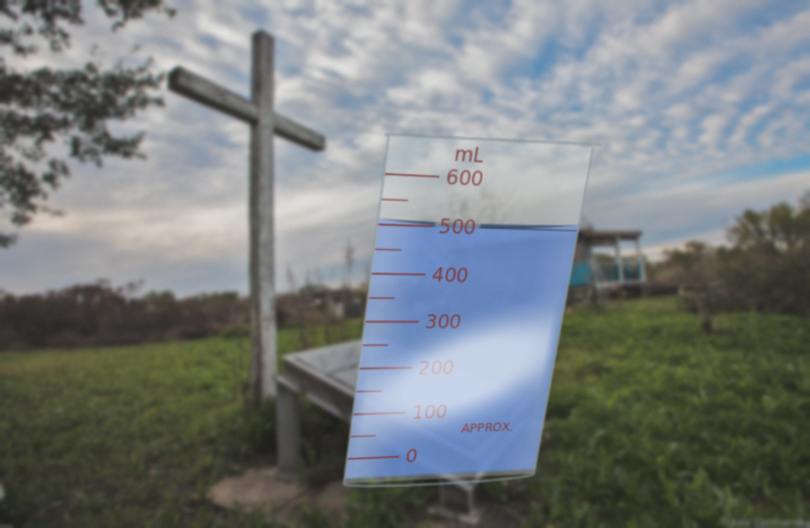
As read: {"value": 500, "unit": "mL"}
